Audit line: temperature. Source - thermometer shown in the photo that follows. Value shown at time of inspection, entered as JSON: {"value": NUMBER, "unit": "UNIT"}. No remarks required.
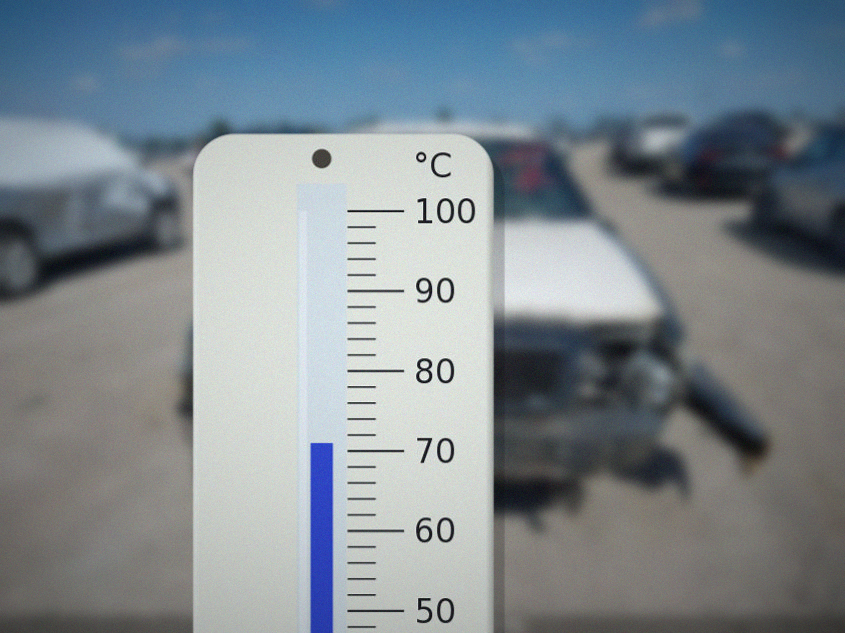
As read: {"value": 71, "unit": "°C"}
